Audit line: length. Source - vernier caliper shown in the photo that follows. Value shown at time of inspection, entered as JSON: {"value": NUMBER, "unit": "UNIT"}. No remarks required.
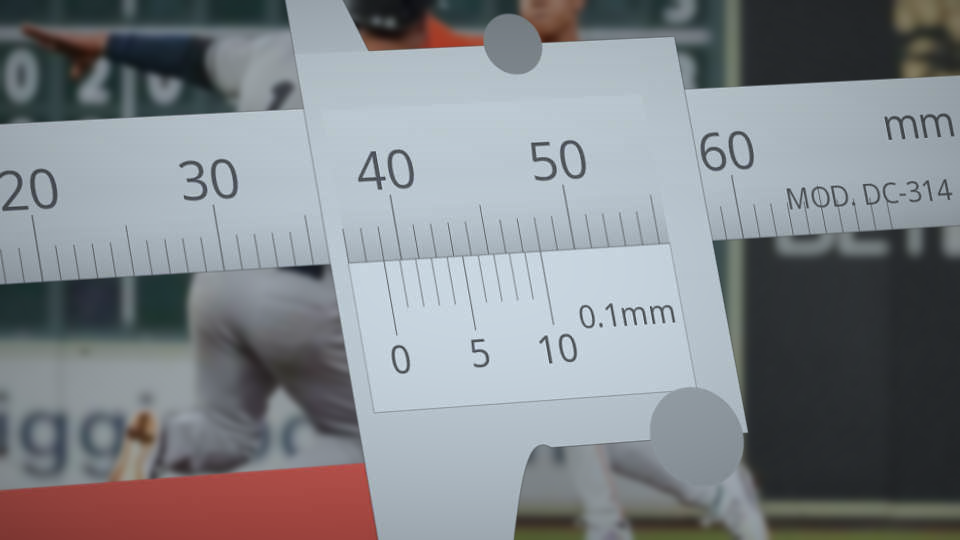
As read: {"value": 39.0, "unit": "mm"}
